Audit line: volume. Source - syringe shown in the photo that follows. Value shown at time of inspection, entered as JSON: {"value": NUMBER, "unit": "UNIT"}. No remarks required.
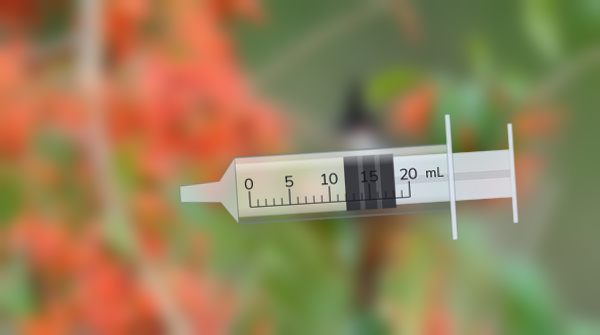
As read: {"value": 12, "unit": "mL"}
